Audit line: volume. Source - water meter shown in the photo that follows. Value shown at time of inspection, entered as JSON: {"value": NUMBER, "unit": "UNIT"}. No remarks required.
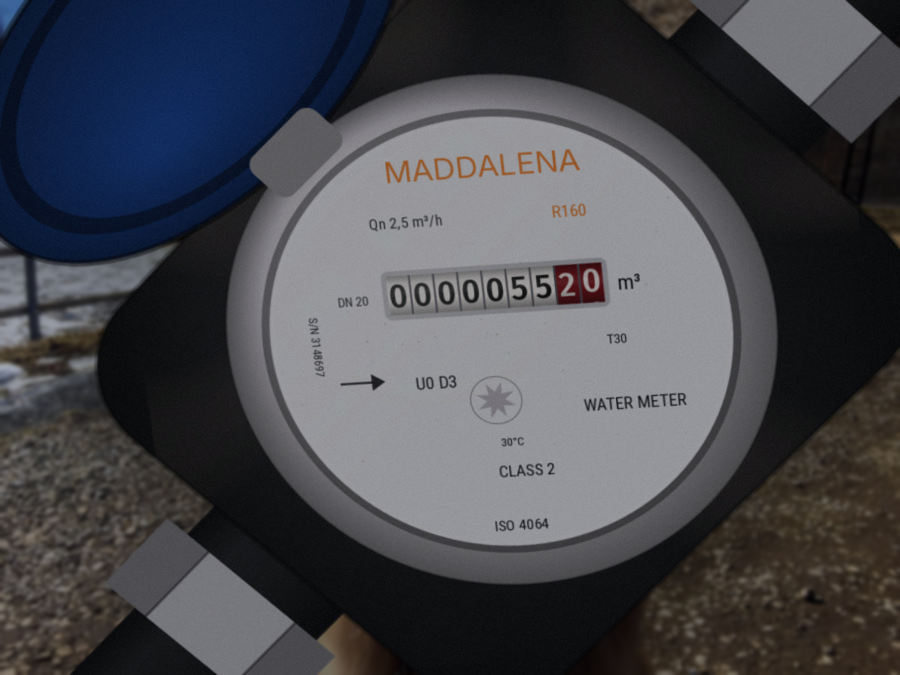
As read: {"value": 55.20, "unit": "m³"}
